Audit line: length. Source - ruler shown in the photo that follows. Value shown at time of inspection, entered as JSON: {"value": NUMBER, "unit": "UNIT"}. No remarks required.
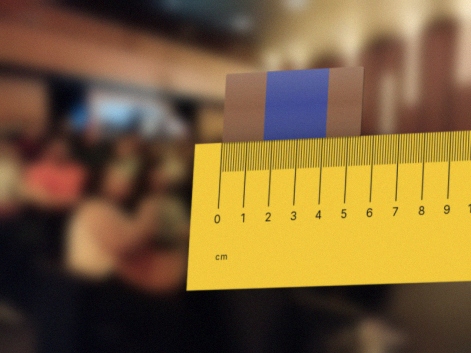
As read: {"value": 5.5, "unit": "cm"}
